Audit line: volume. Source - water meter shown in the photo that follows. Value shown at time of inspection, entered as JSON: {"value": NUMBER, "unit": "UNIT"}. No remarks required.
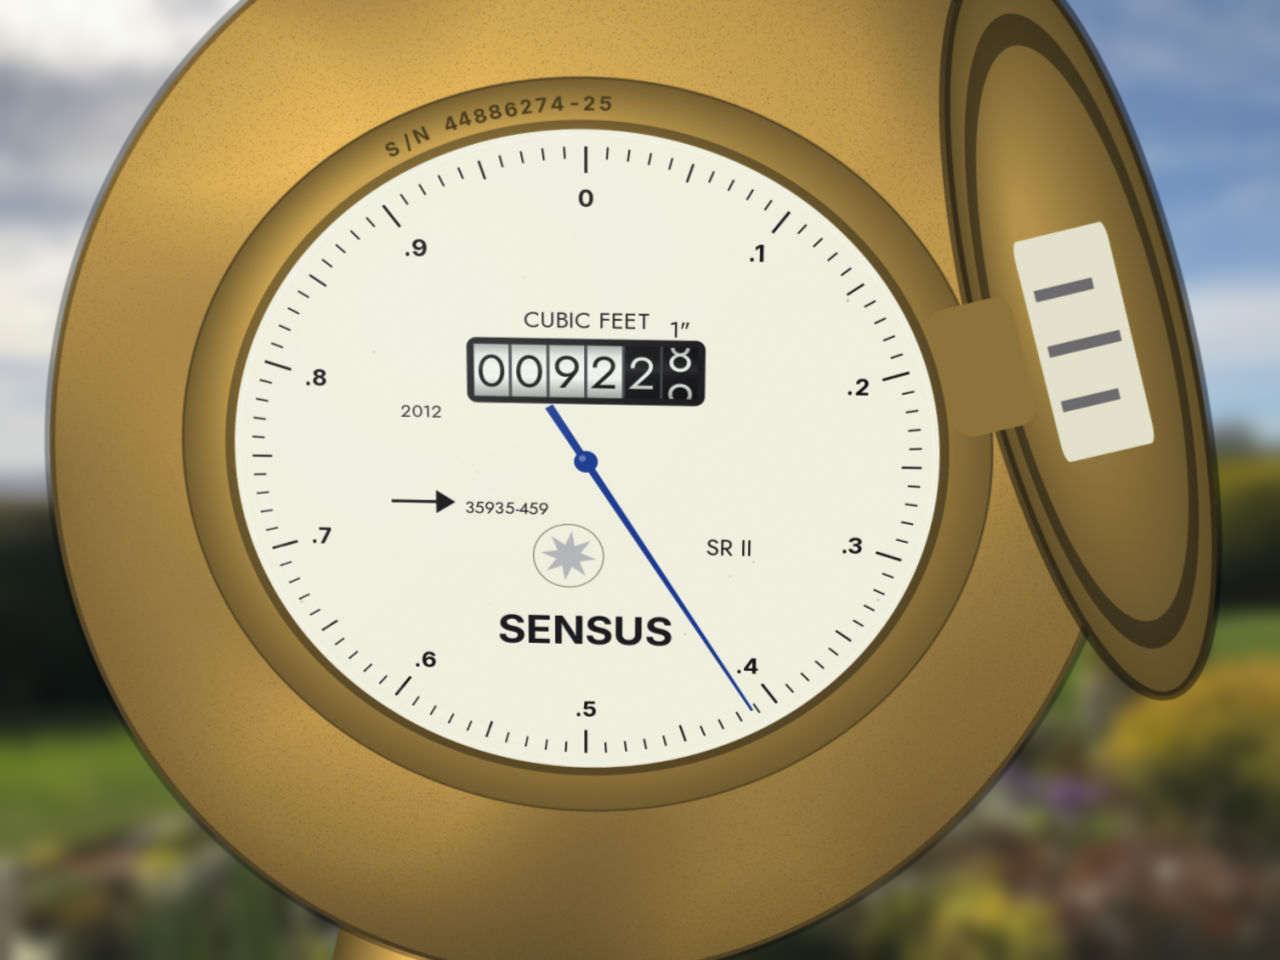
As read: {"value": 9228.41, "unit": "ft³"}
